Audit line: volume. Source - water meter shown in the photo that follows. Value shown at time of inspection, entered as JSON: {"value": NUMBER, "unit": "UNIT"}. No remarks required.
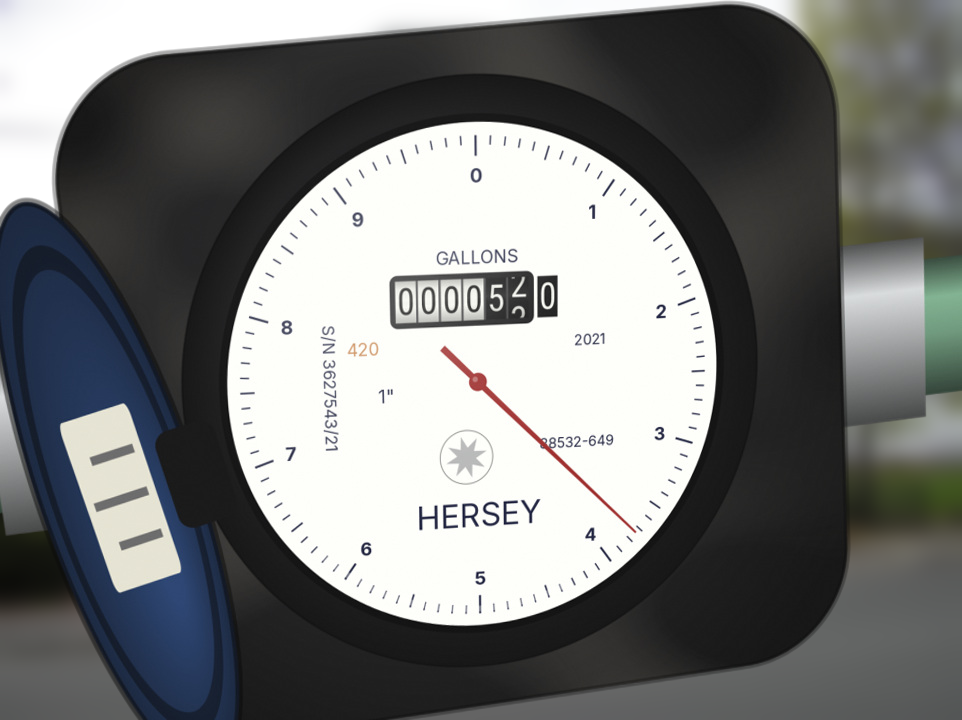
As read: {"value": 523.7, "unit": "gal"}
